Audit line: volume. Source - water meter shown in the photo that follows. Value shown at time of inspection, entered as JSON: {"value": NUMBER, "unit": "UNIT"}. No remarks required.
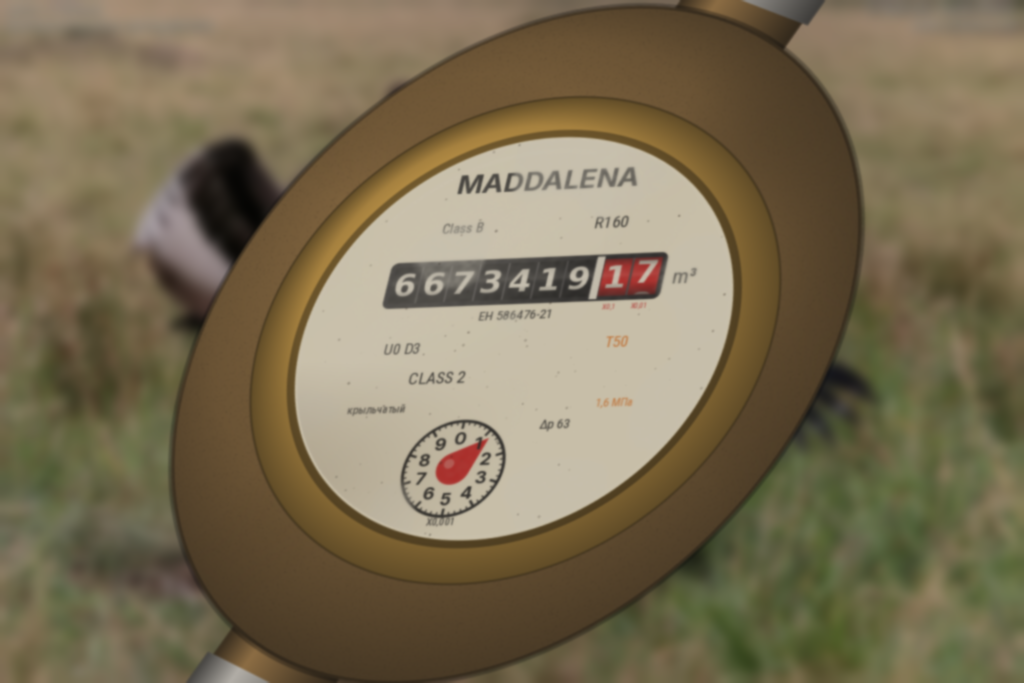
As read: {"value": 6673419.171, "unit": "m³"}
